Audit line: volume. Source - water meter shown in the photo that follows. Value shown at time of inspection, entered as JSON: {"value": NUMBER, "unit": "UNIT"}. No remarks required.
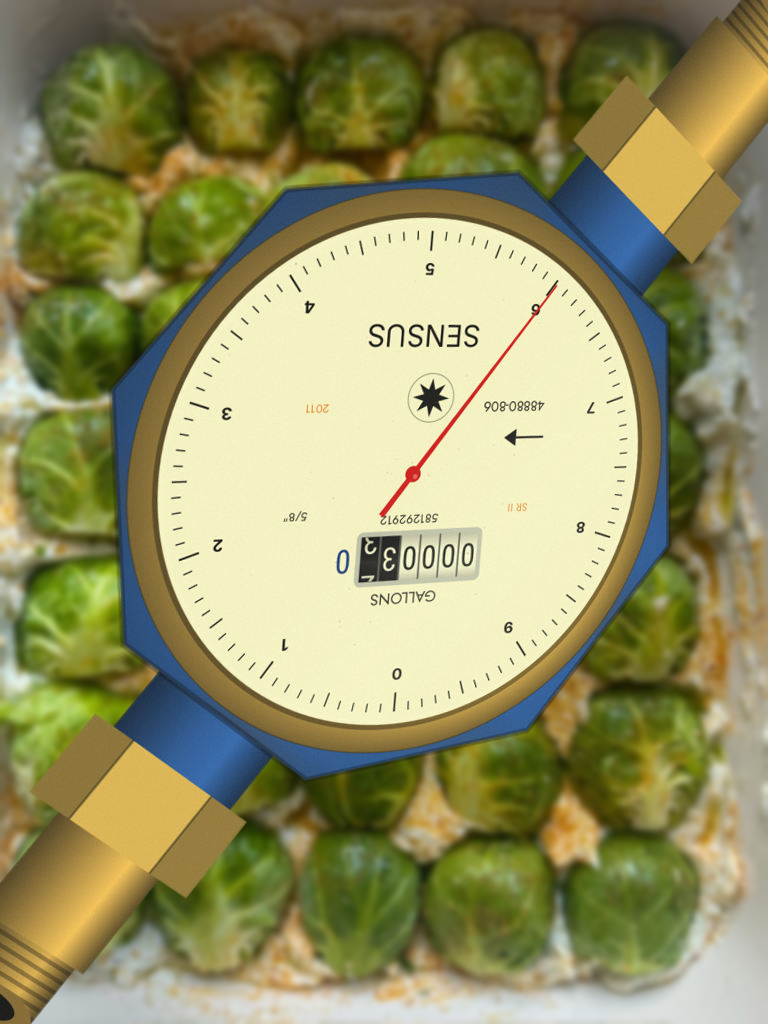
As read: {"value": 326.0, "unit": "gal"}
